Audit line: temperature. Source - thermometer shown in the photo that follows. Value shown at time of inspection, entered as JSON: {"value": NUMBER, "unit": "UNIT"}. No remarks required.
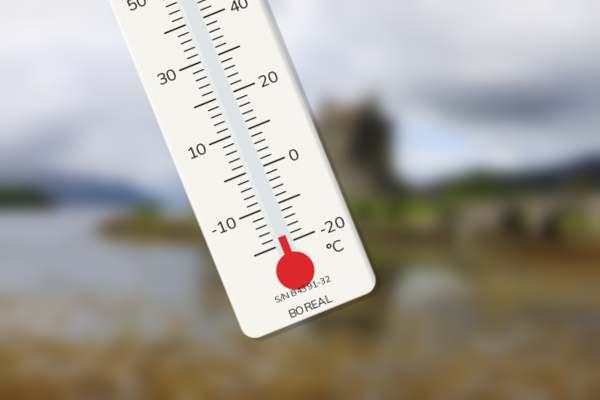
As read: {"value": -18, "unit": "°C"}
